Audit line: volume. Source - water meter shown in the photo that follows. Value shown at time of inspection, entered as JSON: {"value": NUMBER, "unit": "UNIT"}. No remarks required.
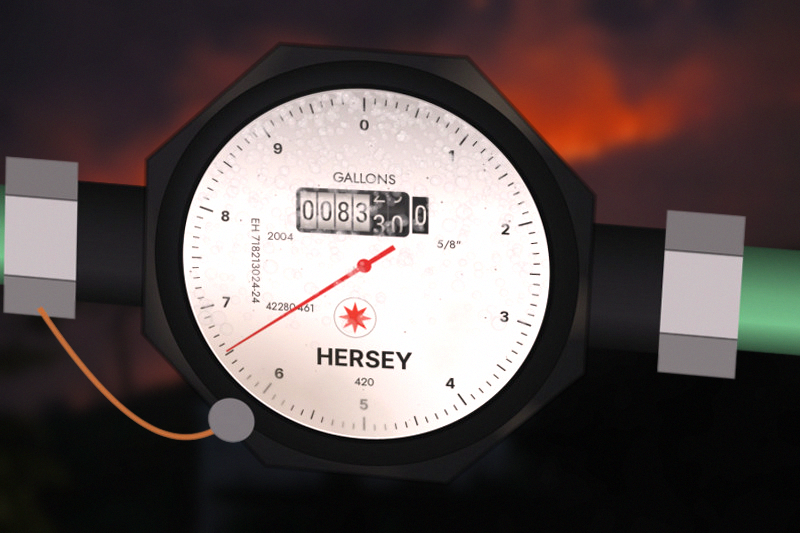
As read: {"value": 83296.5, "unit": "gal"}
